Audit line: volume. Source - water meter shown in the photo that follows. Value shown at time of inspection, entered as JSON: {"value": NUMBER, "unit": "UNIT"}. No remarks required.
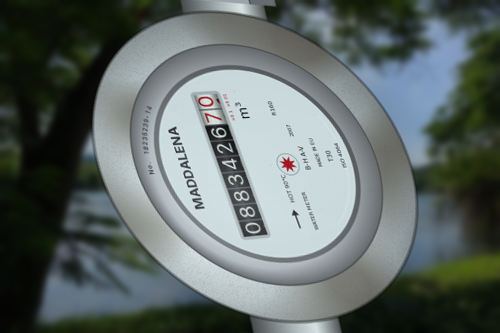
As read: {"value": 883426.70, "unit": "m³"}
